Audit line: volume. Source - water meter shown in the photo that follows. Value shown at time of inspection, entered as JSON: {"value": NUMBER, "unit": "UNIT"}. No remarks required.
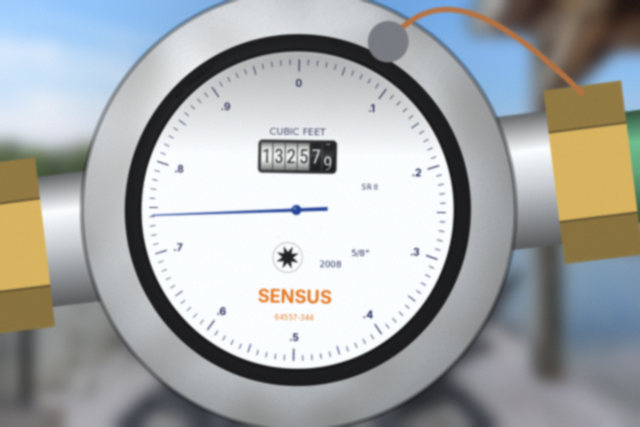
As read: {"value": 132578.74, "unit": "ft³"}
